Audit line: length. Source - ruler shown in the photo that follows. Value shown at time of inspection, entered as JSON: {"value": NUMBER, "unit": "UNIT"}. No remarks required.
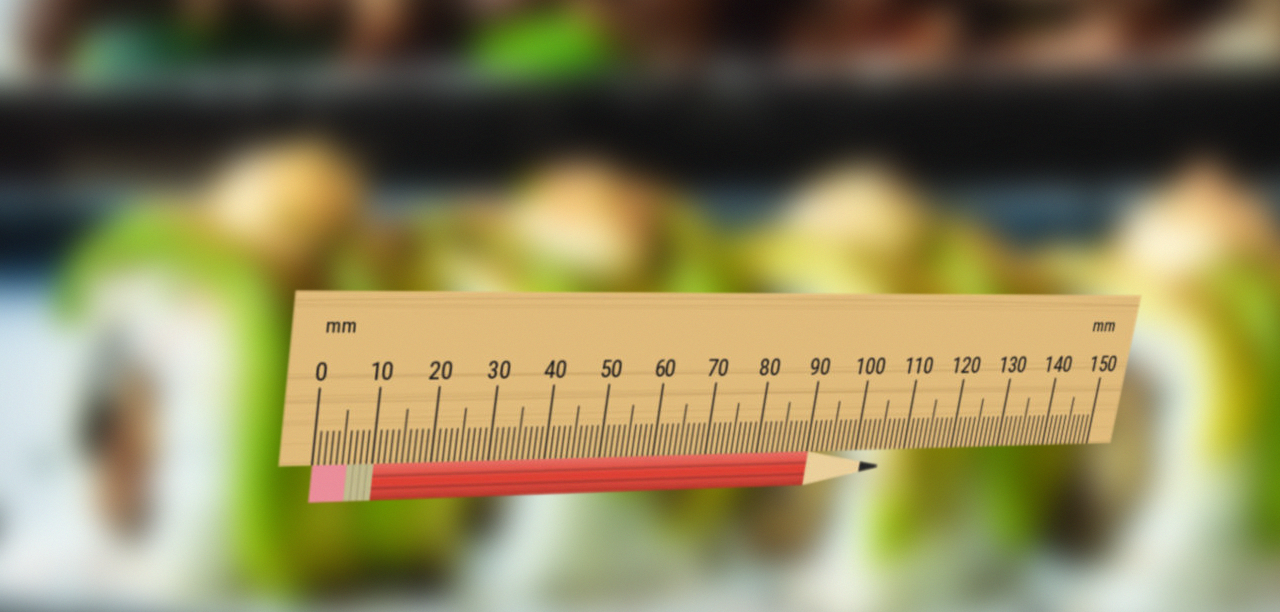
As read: {"value": 105, "unit": "mm"}
